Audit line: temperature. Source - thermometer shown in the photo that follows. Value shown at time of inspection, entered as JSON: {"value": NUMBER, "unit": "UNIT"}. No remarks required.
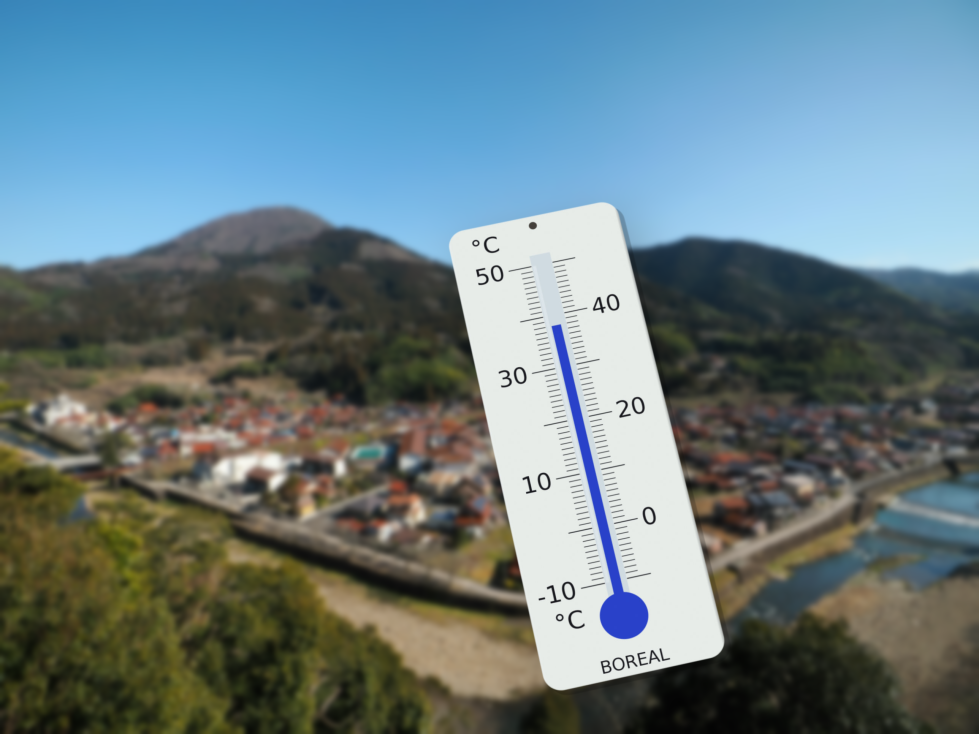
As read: {"value": 38, "unit": "°C"}
